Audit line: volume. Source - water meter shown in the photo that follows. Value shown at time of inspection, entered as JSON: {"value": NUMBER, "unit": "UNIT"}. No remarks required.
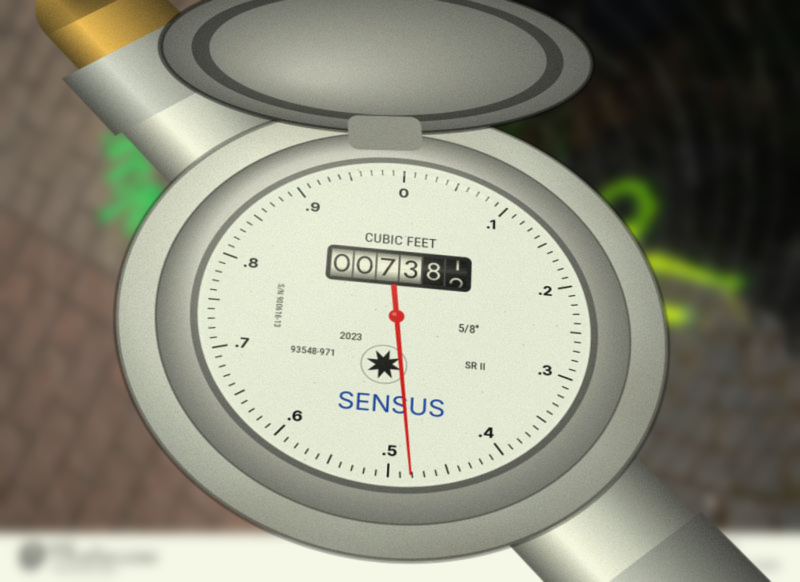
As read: {"value": 7381.48, "unit": "ft³"}
